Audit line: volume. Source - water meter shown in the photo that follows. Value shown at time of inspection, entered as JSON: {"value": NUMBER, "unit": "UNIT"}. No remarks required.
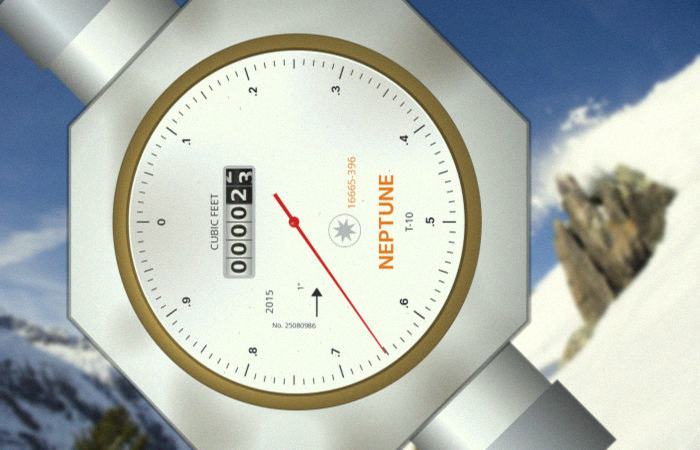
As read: {"value": 22.65, "unit": "ft³"}
